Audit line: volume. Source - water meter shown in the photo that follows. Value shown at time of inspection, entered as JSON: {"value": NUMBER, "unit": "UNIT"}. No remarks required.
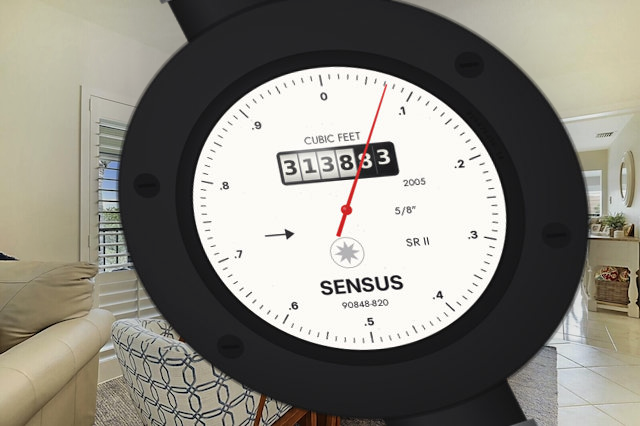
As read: {"value": 313883.07, "unit": "ft³"}
